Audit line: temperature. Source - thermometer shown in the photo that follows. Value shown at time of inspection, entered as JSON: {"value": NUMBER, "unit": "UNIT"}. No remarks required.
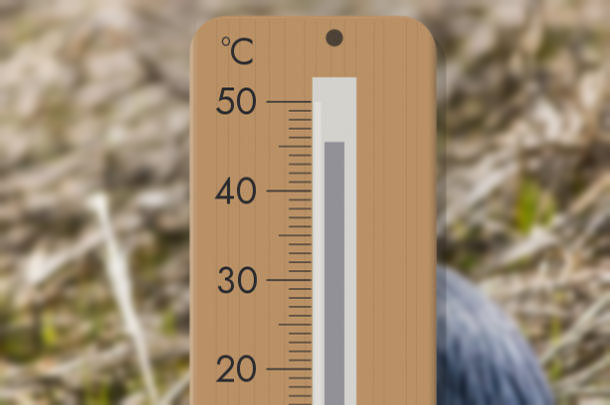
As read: {"value": 45.5, "unit": "°C"}
